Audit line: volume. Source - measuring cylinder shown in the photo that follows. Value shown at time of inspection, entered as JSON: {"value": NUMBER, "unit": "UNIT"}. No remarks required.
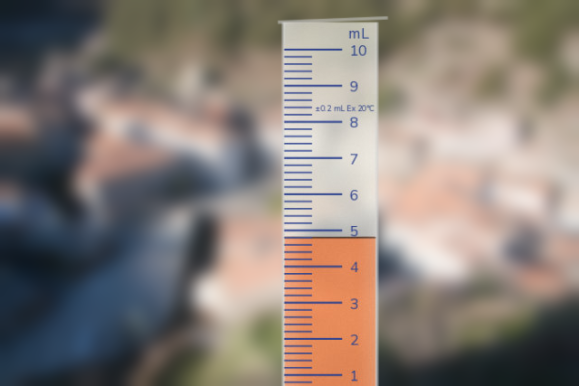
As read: {"value": 4.8, "unit": "mL"}
